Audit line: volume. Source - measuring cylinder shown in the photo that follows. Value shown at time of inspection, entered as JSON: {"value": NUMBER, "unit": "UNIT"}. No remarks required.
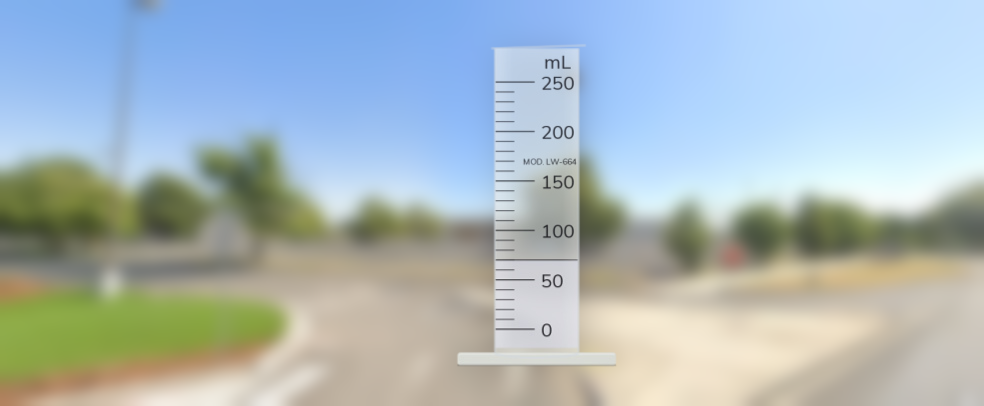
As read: {"value": 70, "unit": "mL"}
